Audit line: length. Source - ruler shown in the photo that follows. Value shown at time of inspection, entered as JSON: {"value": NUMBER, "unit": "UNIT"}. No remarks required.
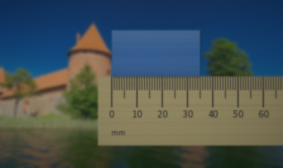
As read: {"value": 35, "unit": "mm"}
